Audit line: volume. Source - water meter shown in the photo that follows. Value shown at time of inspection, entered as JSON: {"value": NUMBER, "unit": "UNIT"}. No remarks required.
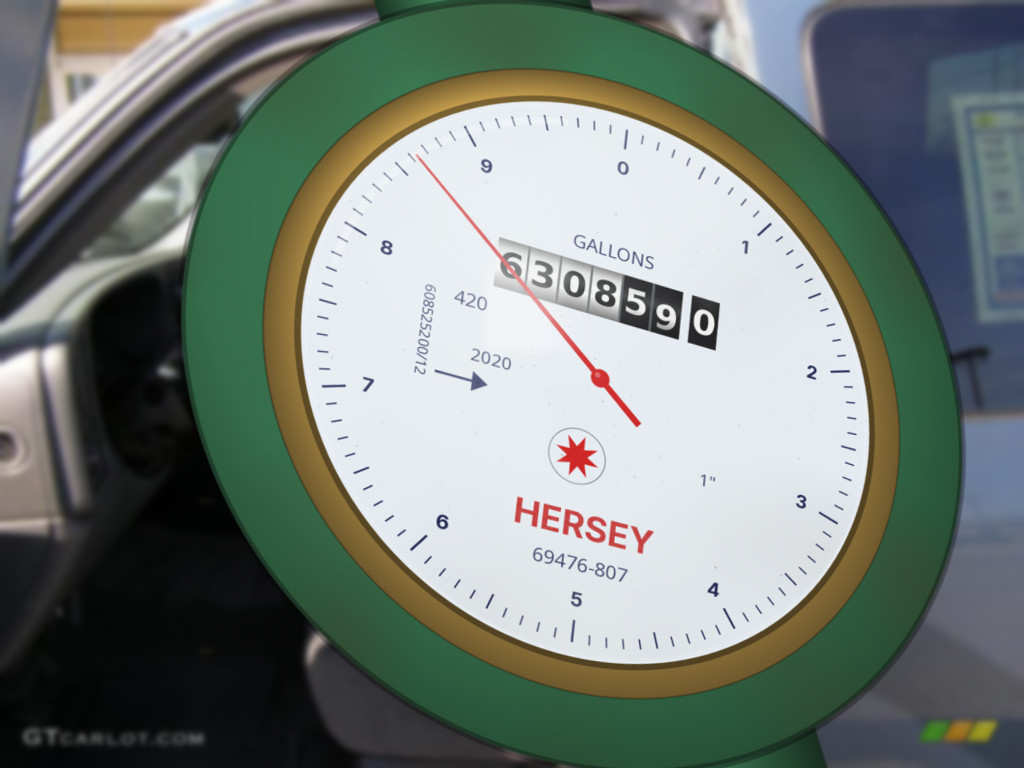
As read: {"value": 6308588.6, "unit": "gal"}
